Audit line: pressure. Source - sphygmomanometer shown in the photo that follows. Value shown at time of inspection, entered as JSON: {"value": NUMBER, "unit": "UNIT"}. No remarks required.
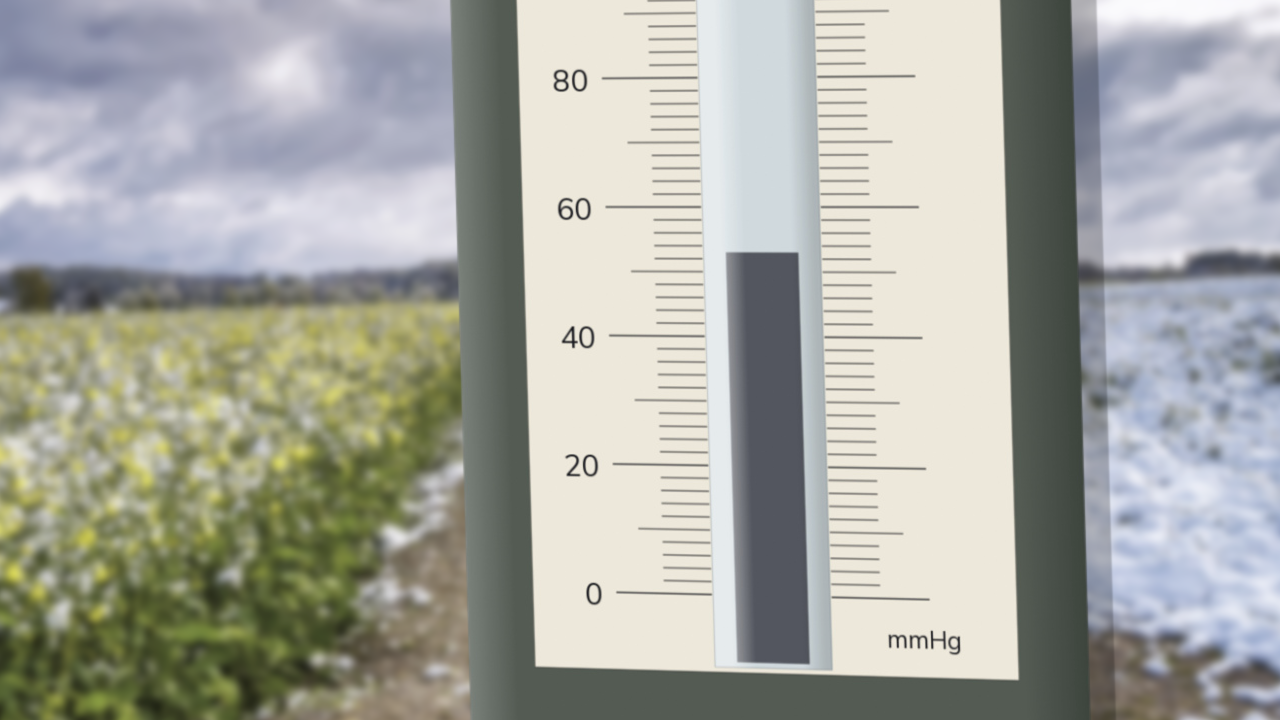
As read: {"value": 53, "unit": "mmHg"}
